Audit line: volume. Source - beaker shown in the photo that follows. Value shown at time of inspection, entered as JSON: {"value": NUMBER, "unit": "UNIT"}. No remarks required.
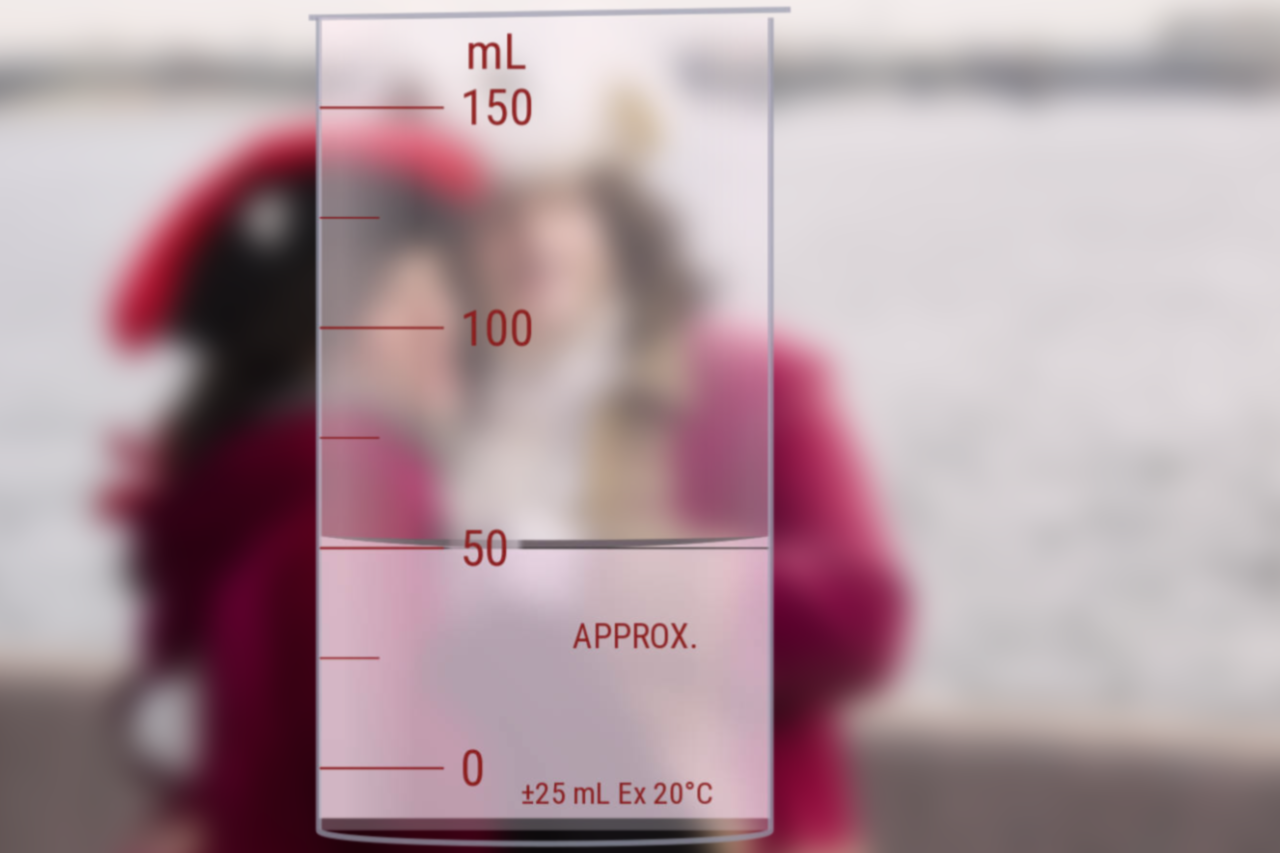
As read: {"value": 50, "unit": "mL"}
